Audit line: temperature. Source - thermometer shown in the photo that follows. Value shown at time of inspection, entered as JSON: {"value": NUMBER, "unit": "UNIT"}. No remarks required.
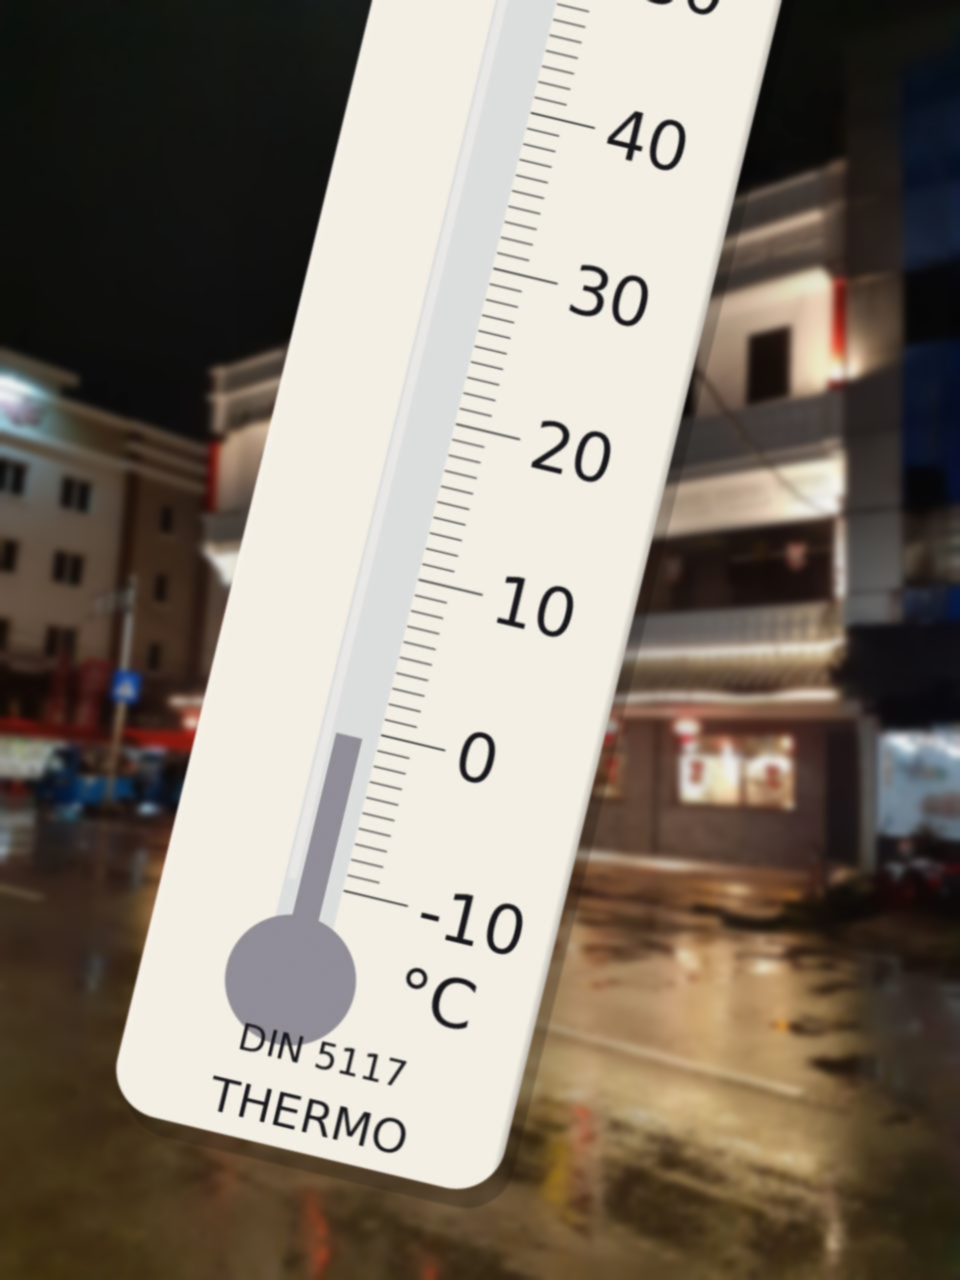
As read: {"value": -0.5, "unit": "°C"}
